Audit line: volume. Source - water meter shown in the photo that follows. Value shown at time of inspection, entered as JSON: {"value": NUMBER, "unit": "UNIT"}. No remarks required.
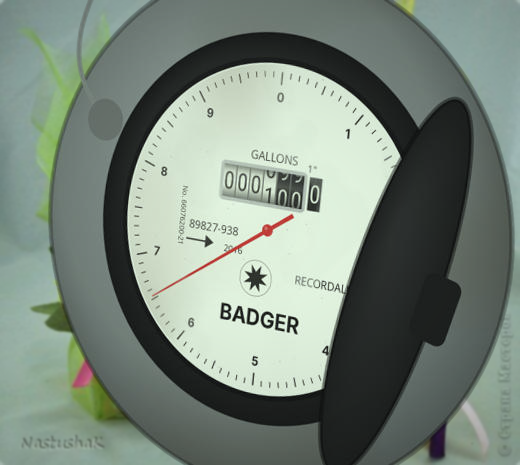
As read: {"value": 996.5, "unit": "gal"}
